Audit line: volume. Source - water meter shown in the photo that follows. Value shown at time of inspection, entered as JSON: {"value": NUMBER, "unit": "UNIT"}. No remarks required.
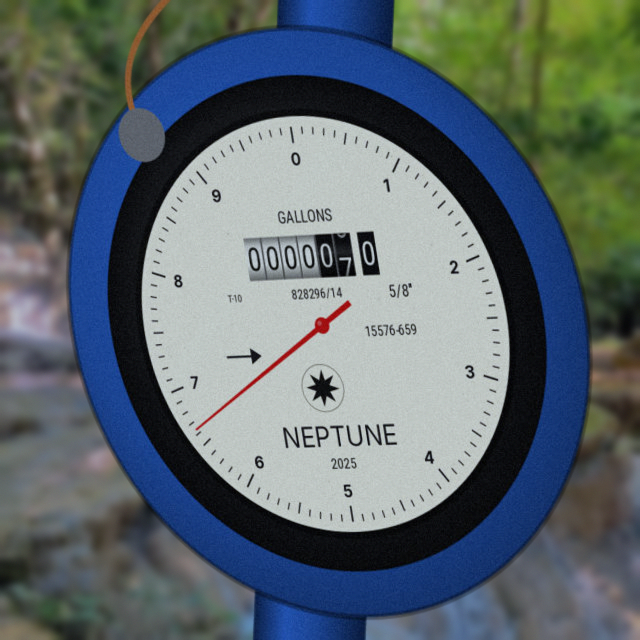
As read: {"value": 66.6, "unit": "gal"}
